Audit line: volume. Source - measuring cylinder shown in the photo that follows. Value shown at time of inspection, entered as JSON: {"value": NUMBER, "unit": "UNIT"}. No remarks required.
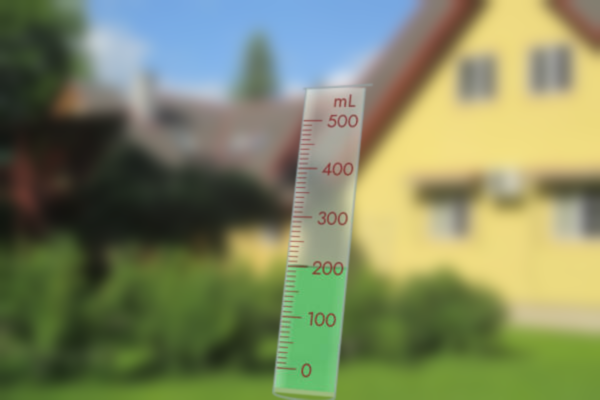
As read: {"value": 200, "unit": "mL"}
